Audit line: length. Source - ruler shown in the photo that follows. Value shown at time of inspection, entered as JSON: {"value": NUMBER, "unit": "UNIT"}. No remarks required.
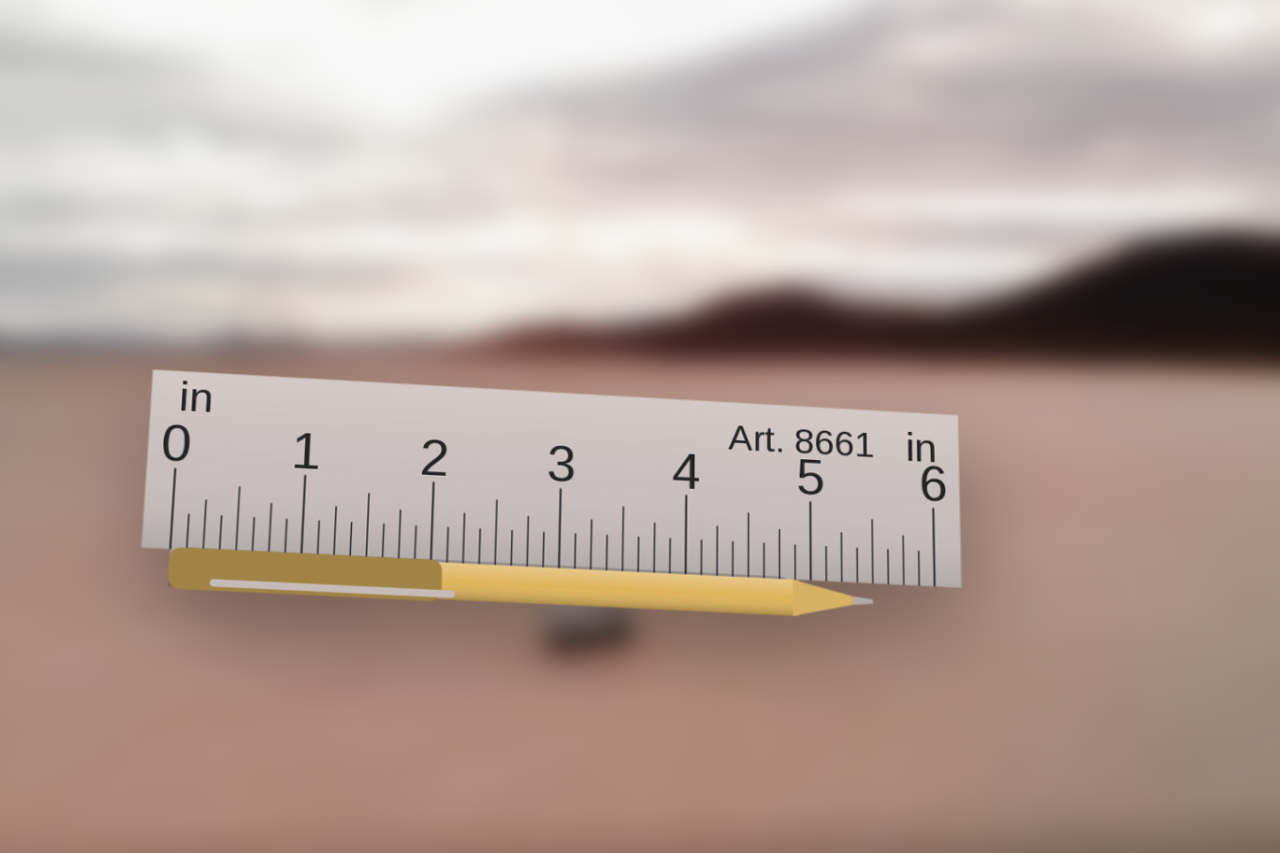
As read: {"value": 5.5, "unit": "in"}
